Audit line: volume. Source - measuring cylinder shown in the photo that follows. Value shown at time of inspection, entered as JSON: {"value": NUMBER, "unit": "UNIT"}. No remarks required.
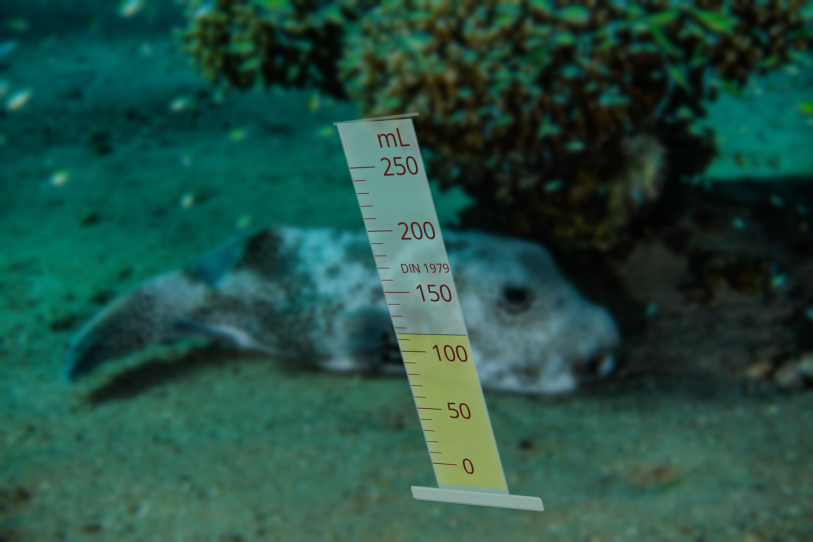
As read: {"value": 115, "unit": "mL"}
